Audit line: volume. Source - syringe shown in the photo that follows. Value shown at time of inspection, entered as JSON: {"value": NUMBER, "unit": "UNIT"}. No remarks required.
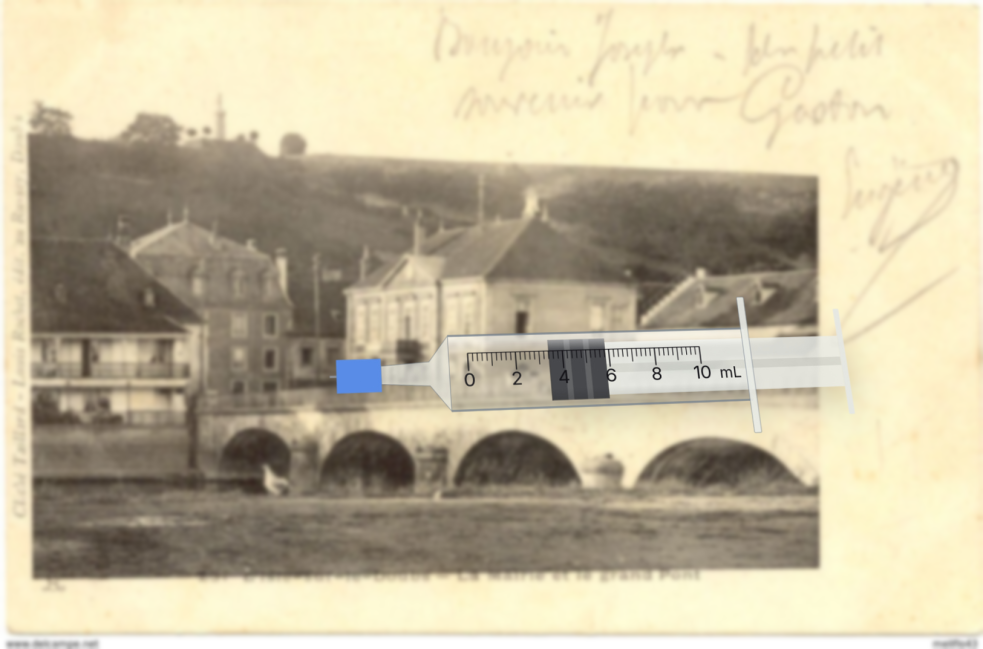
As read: {"value": 3.4, "unit": "mL"}
